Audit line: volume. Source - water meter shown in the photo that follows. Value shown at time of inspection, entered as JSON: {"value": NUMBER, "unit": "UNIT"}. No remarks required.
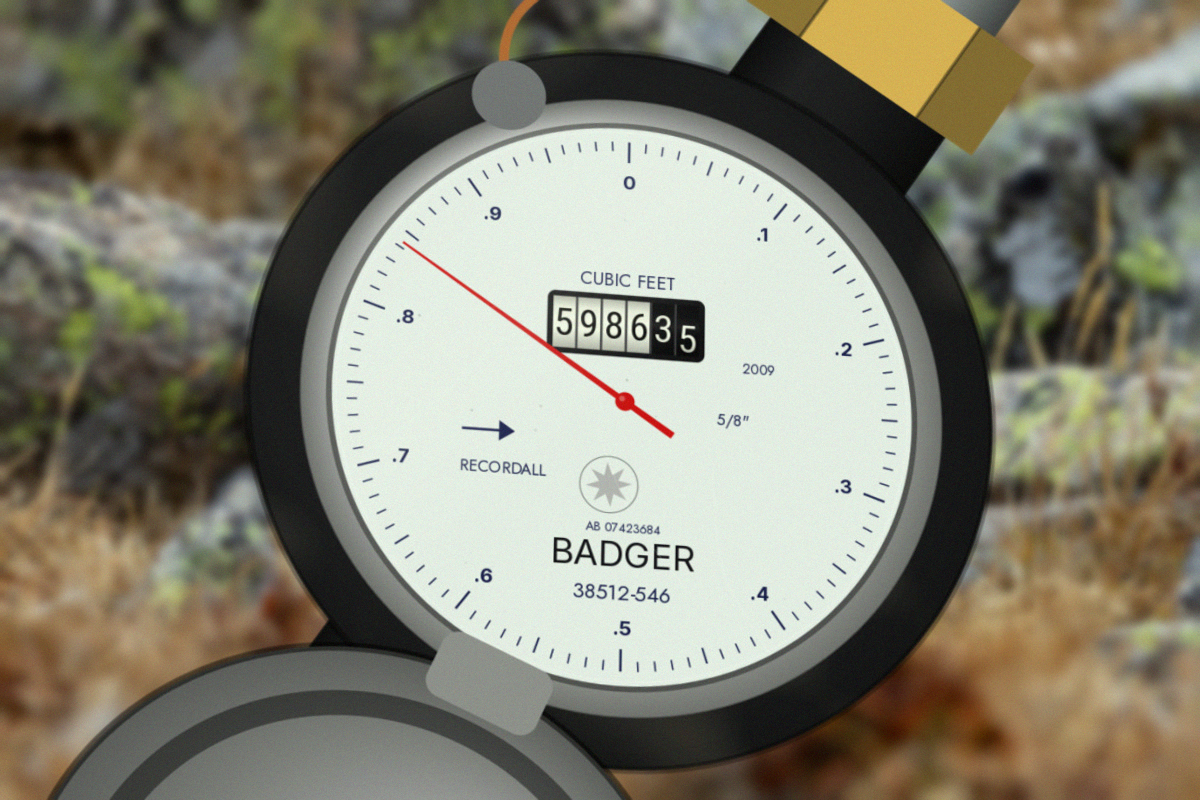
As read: {"value": 598634.84, "unit": "ft³"}
